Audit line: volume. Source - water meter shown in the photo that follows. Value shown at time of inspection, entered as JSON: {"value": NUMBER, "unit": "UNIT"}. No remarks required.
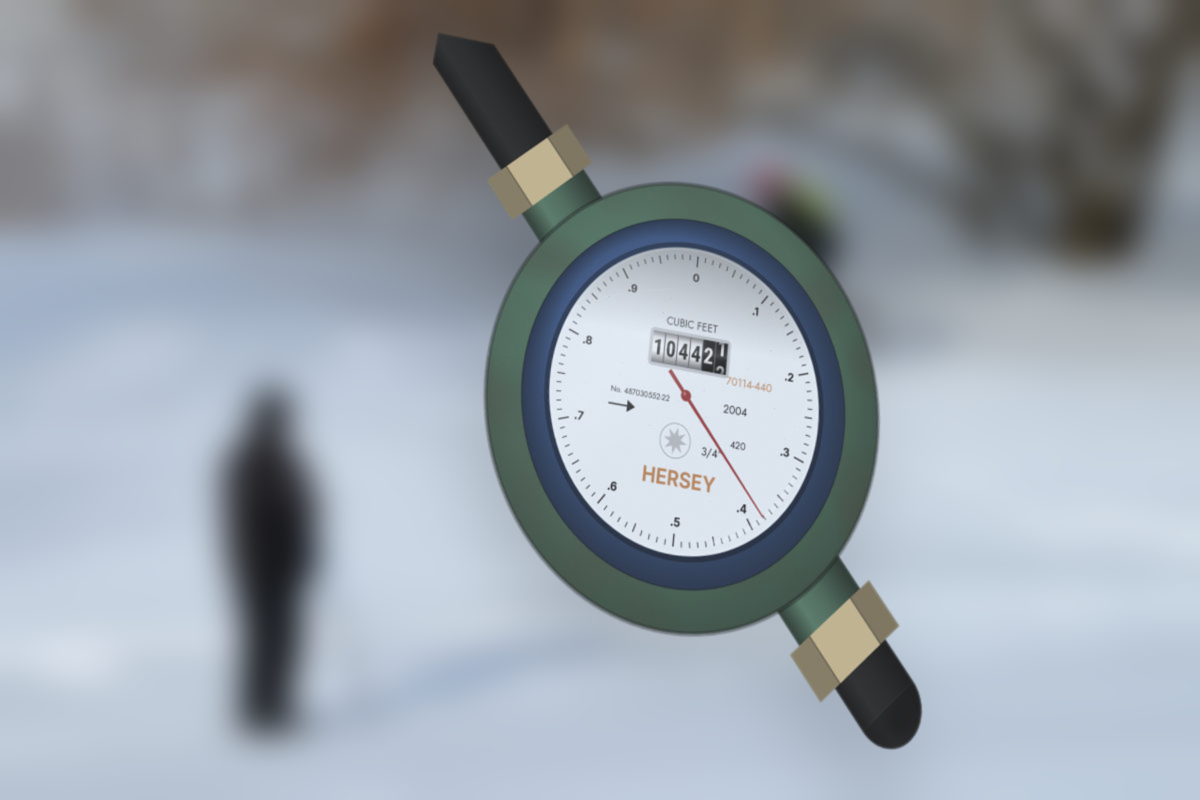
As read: {"value": 104421.38, "unit": "ft³"}
